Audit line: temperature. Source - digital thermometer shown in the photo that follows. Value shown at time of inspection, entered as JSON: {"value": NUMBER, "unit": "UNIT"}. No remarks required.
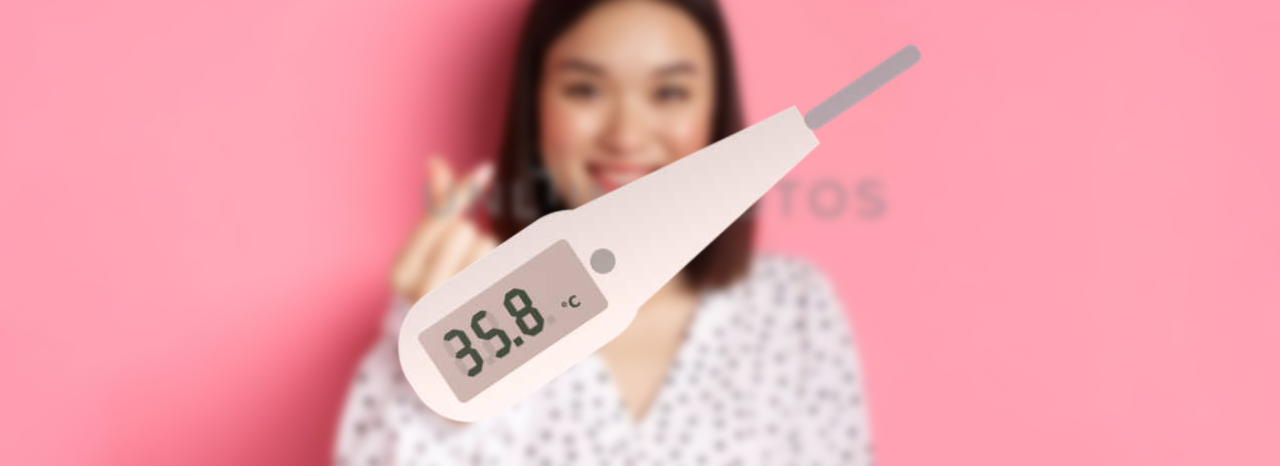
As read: {"value": 35.8, "unit": "°C"}
